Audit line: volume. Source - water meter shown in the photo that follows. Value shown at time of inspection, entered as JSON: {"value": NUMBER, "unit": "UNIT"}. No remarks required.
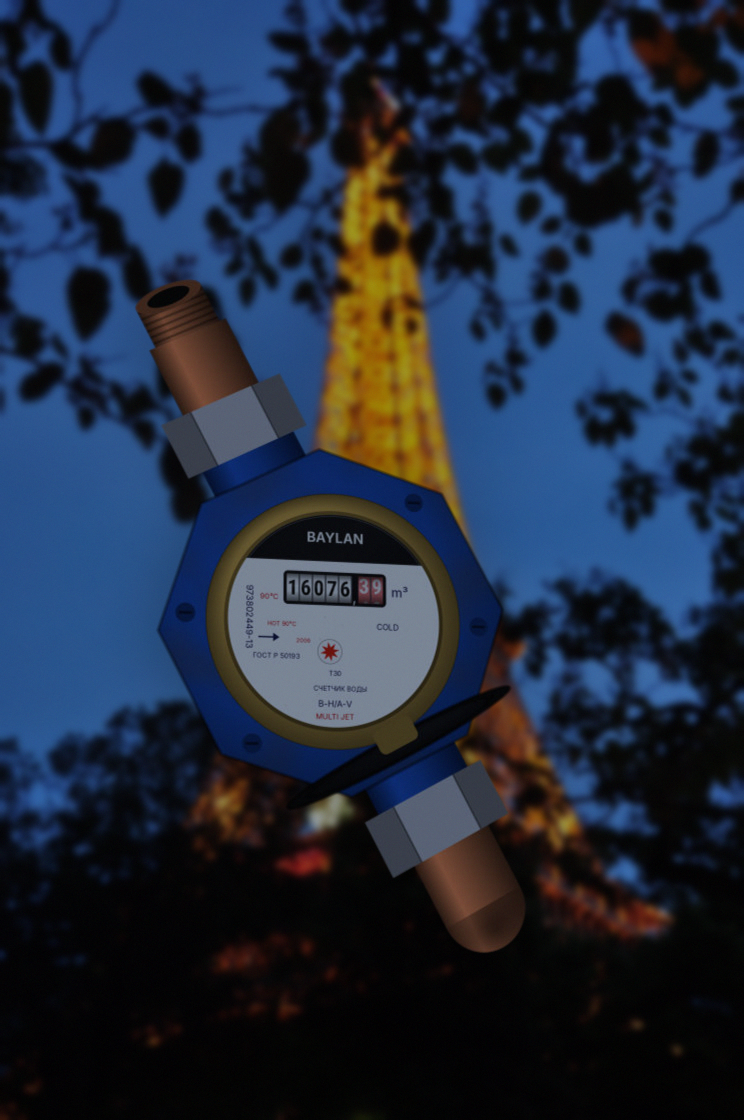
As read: {"value": 16076.39, "unit": "m³"}
